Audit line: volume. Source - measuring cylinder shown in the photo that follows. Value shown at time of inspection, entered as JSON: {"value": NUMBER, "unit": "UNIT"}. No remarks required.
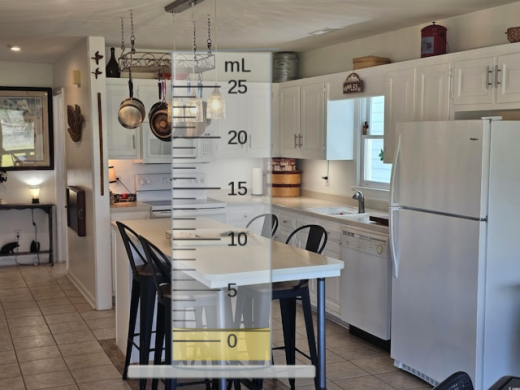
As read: {"value": 1, "unit": "mL"}
